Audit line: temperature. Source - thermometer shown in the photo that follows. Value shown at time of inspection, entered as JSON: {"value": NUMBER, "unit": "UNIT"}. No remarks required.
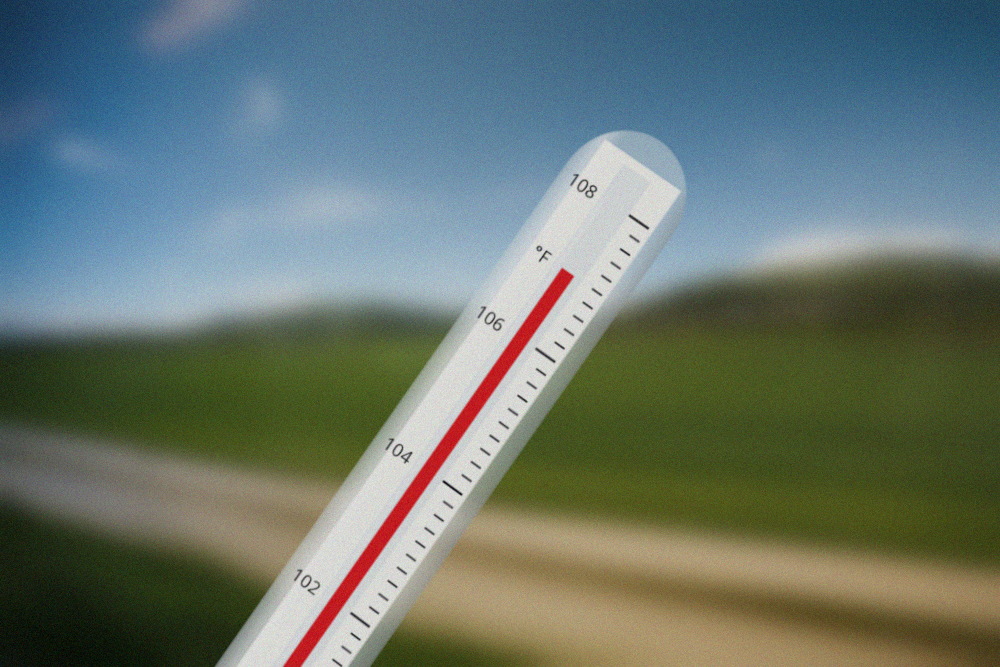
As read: {"value": 107, "unit": "°F"}
